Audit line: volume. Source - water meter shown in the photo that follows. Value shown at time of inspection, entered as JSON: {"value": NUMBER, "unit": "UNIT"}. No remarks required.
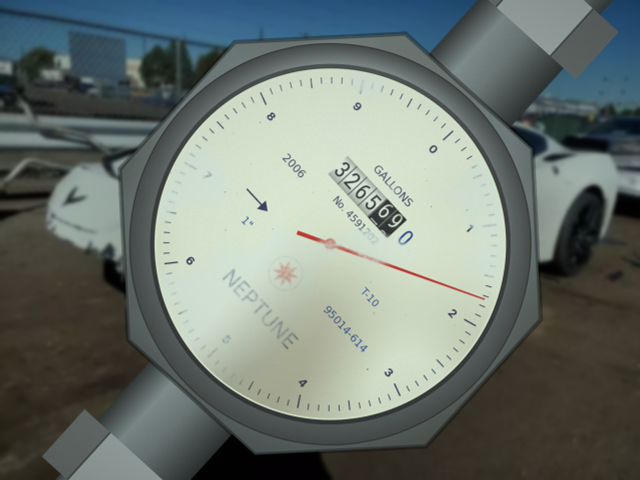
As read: {"value": 3265691.7, "unit": "gal"}
